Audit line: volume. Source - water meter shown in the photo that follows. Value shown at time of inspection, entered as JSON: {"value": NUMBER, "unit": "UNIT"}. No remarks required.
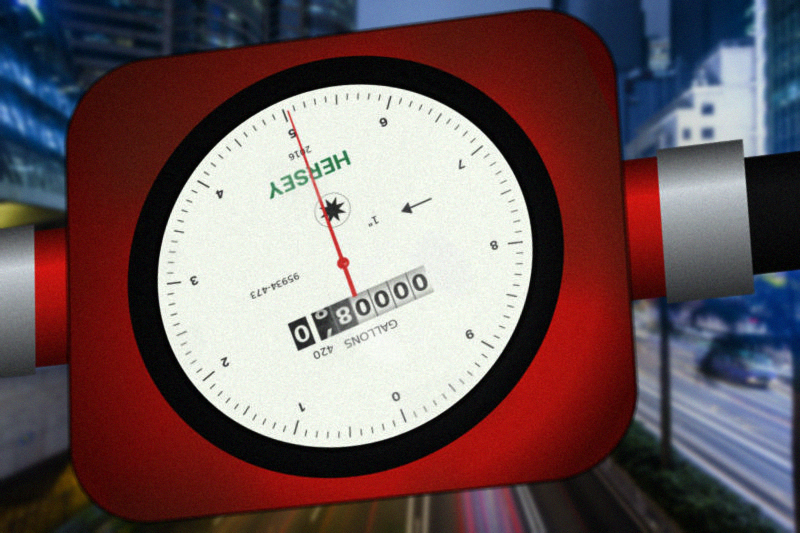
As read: {"value": 875.0, "unit": "gal"}
